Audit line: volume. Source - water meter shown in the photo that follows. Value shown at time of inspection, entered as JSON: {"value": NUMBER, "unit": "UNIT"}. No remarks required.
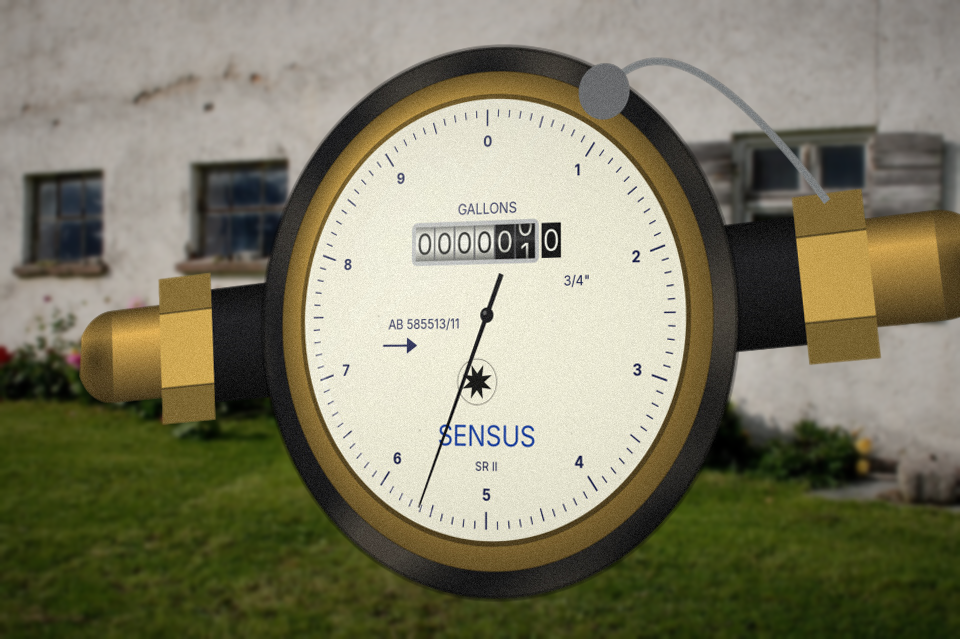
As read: {"value": 5.6, "unit": "gal"}
